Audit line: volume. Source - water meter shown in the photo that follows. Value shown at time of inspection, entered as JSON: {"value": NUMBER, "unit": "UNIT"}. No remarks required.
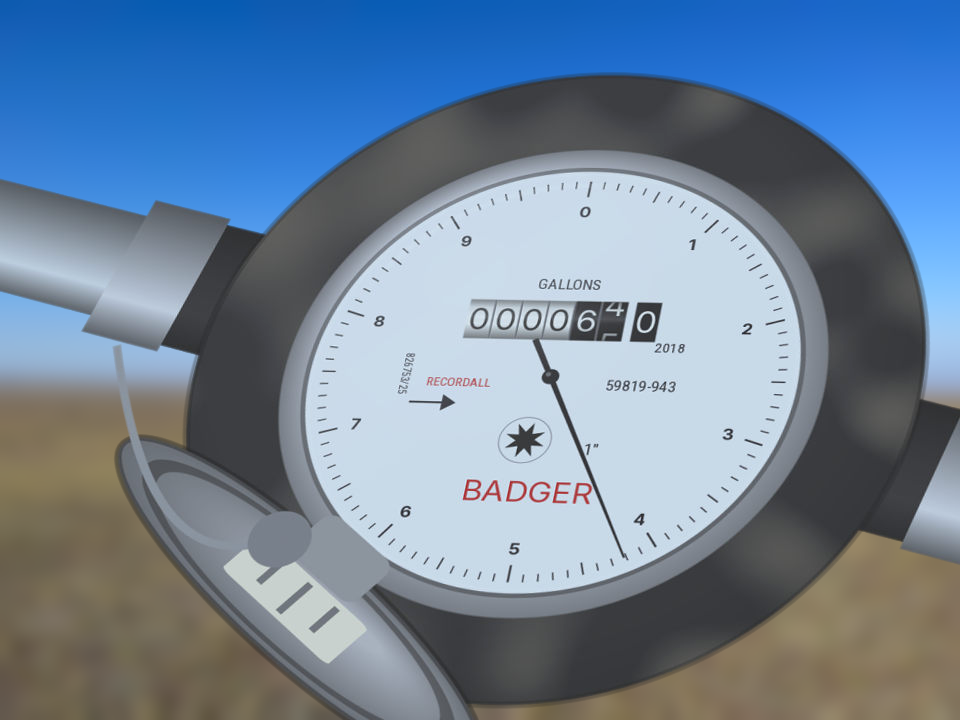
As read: {"value": 644.2, "unit": "gal"}
